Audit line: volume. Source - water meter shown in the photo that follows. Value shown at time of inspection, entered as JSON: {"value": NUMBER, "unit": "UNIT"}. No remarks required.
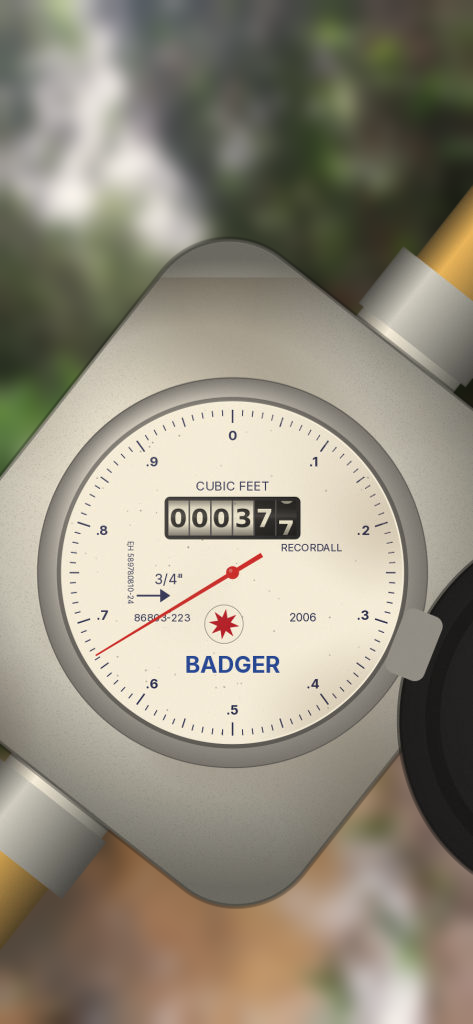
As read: {"value": 376.66, "unit": "ft³"}
